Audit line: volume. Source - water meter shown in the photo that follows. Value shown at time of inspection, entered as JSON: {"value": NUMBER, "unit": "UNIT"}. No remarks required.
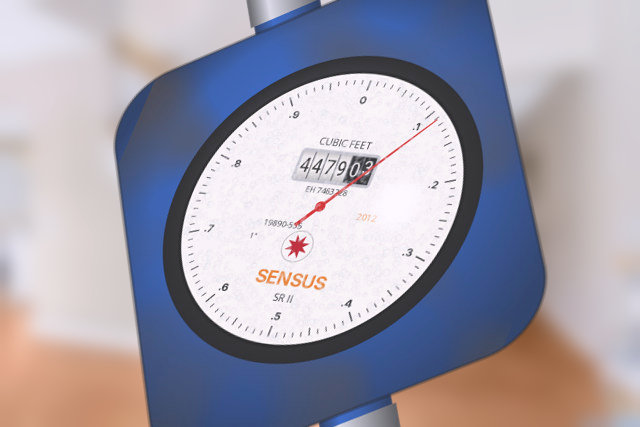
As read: {"value": 447903.11, "unit": "ft³"}
